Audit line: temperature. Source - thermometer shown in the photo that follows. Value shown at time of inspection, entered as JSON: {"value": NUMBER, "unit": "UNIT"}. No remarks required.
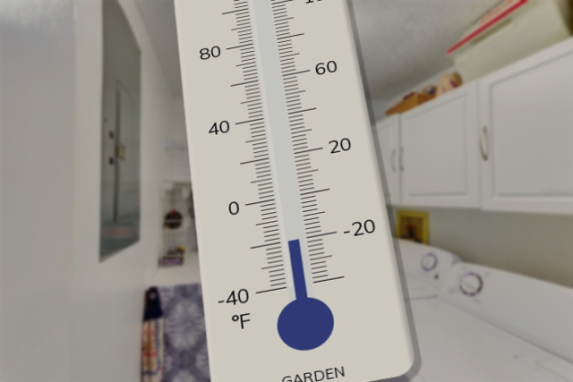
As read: {"value": -20, "unit": "°F"}
